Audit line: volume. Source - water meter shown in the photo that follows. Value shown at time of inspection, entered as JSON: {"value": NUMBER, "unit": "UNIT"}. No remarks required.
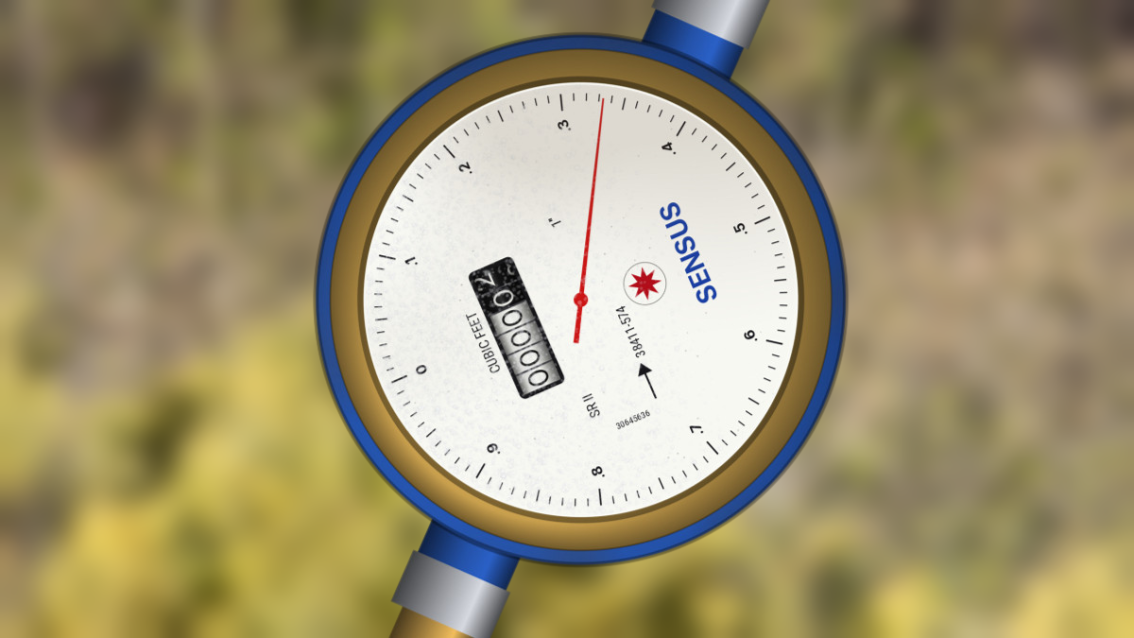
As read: {"value": 2.33, "unit": "ft³"}
